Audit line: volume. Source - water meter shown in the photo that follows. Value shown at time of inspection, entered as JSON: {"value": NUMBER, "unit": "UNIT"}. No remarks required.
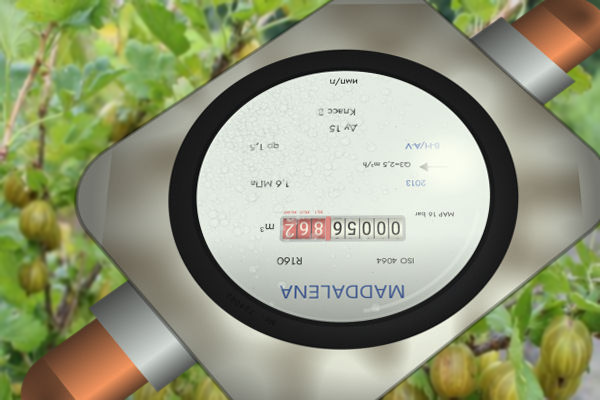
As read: {"value": 56.862, "unit": "m³"}
